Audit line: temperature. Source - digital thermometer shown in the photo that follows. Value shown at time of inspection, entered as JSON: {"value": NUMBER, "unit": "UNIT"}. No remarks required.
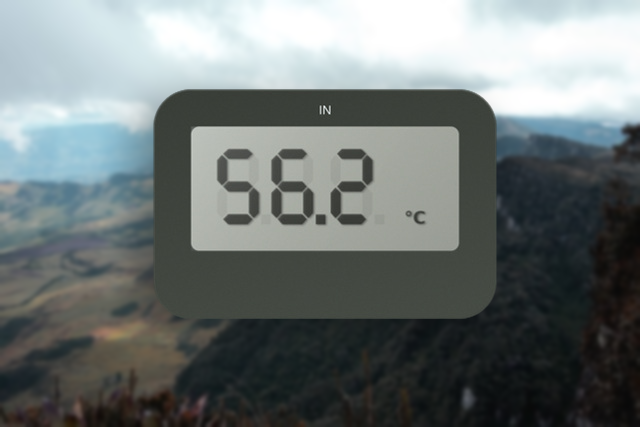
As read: {"value": 56.2, "unit": "°C"}
